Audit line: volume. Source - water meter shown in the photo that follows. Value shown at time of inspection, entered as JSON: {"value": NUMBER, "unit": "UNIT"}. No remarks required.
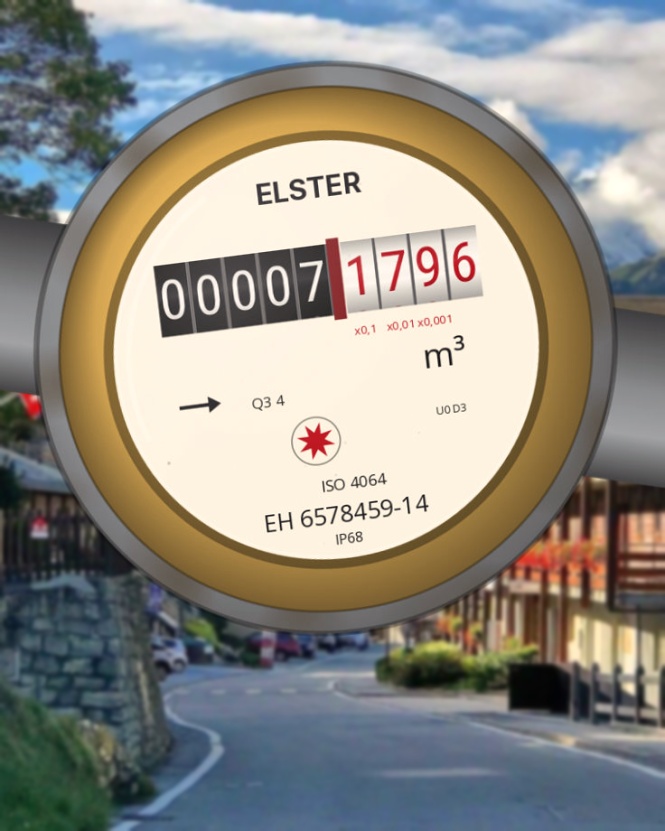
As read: {"value": 7.1796, "unit": "m³"}
